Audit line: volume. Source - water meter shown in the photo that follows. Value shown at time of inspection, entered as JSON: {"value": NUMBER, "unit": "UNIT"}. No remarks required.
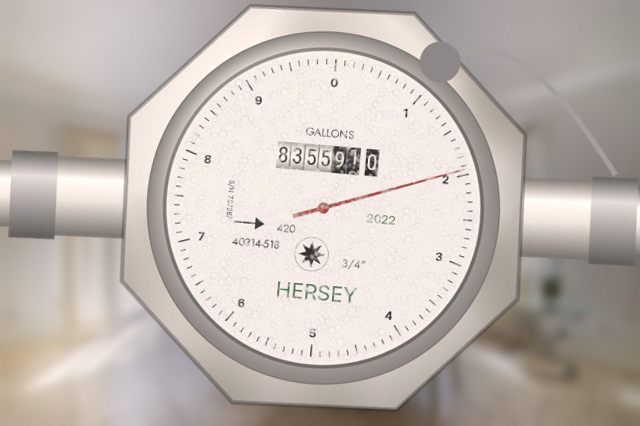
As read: {"value": 8355911.9, "unit": "gal"}
